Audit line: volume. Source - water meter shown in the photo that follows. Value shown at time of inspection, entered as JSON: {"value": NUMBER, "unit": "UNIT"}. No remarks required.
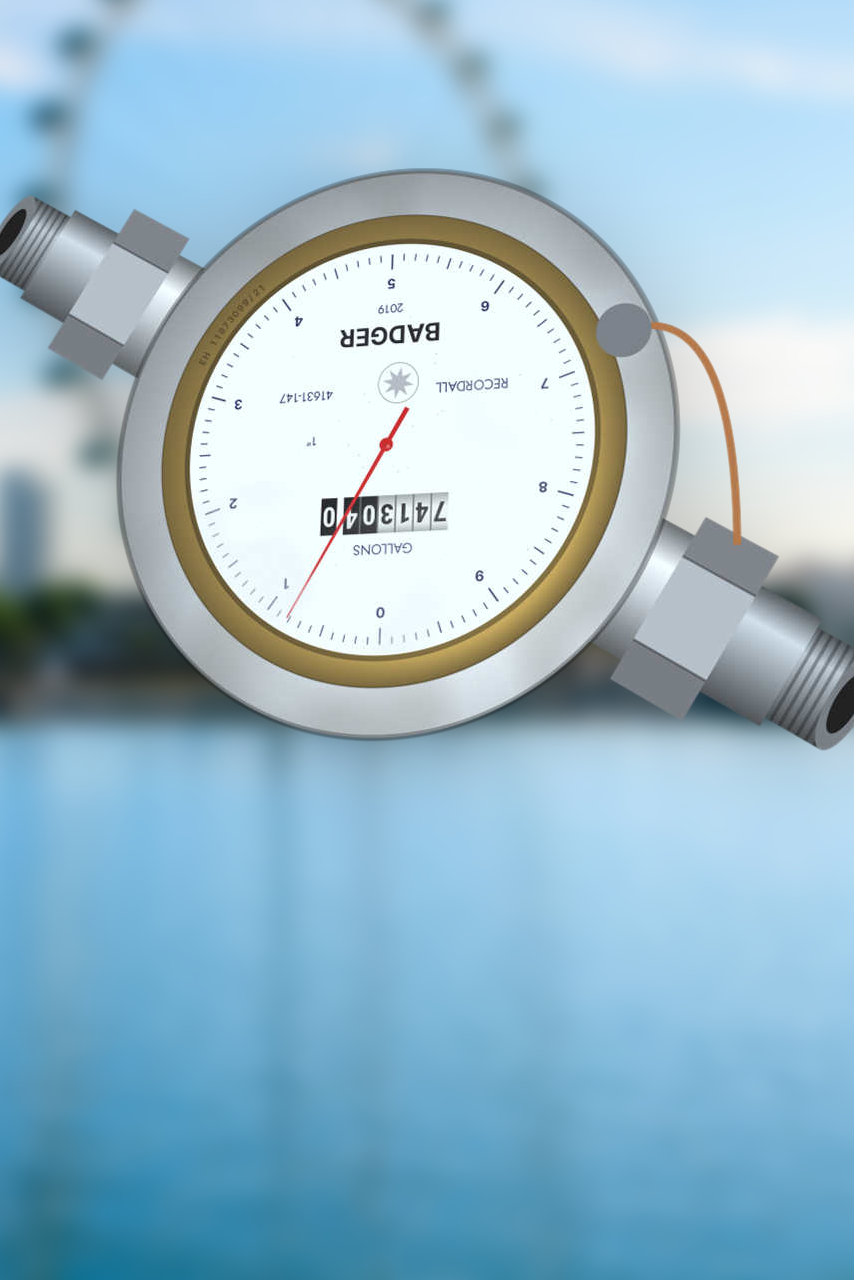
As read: {"value": 7413040.8, "unit": "gal"}
